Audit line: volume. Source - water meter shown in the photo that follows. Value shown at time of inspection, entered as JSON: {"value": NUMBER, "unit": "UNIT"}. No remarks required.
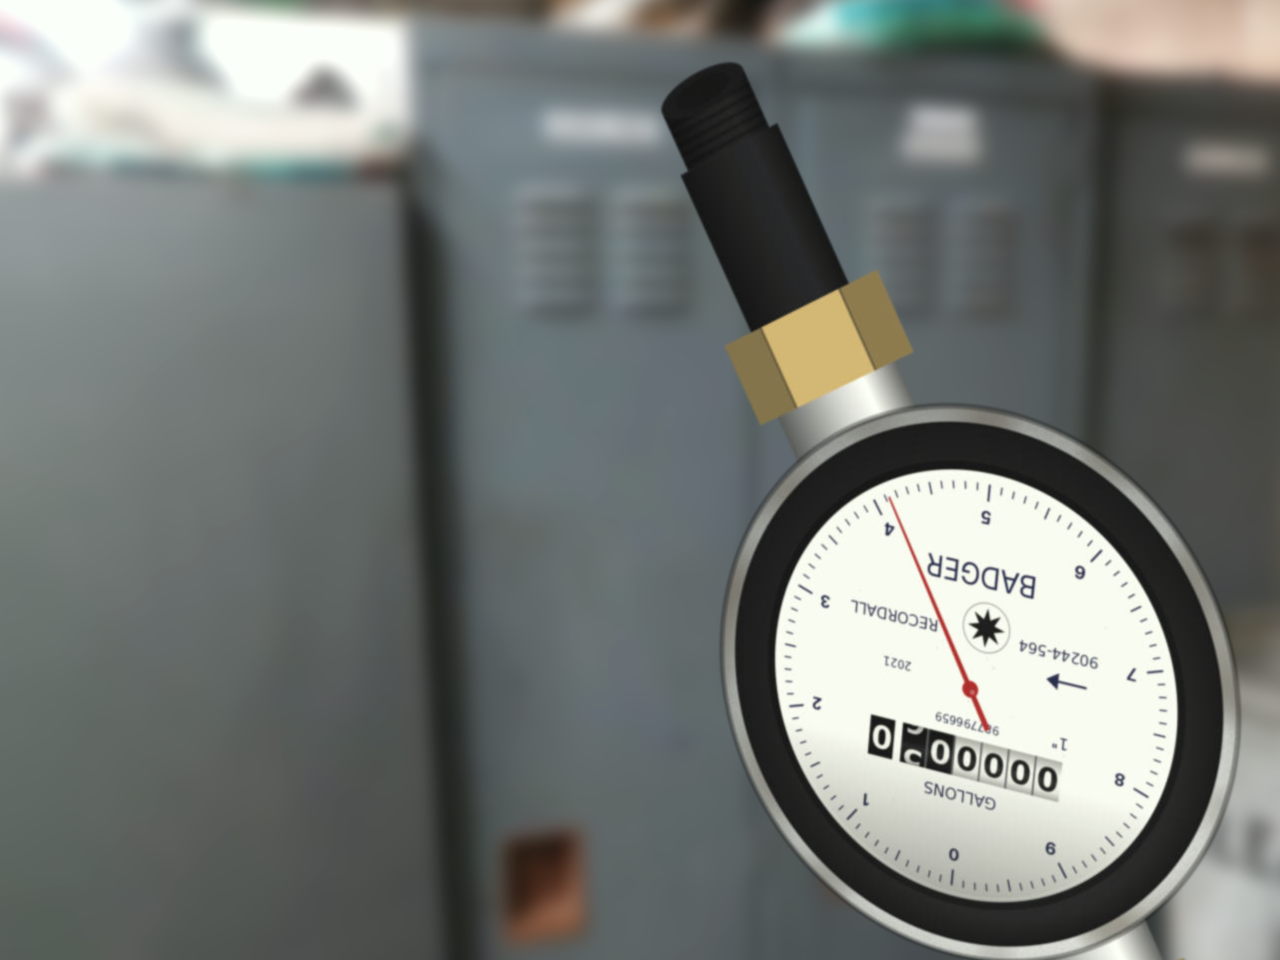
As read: {"value": 54.1, "unit": "gal"}
